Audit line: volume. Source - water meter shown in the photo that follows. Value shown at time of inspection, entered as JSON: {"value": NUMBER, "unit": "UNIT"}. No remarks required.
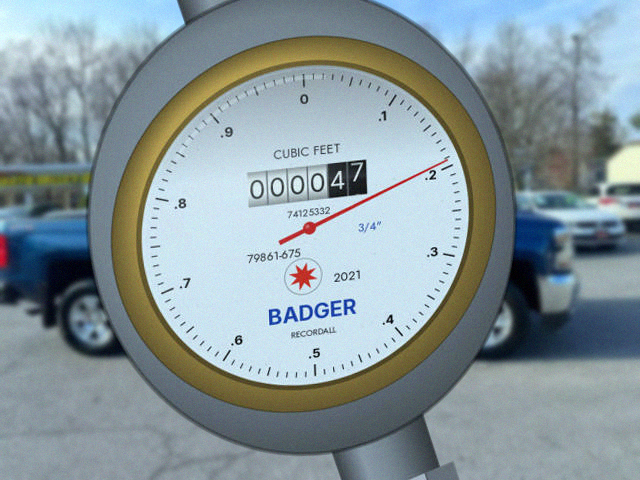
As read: {"value": 47.19, "unit": "ft³"}
